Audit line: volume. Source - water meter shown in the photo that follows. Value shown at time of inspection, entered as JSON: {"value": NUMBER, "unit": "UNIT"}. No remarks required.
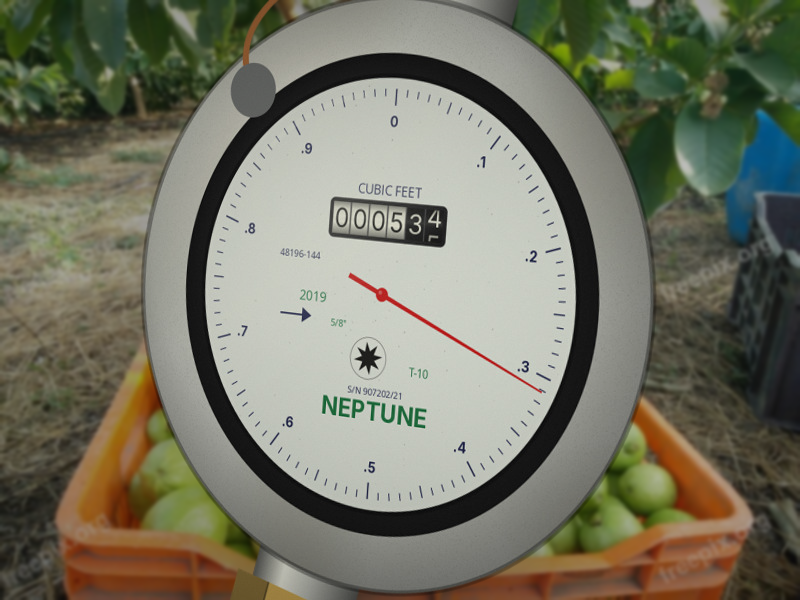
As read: {"value": 534.31, "unit": "ft³"}
